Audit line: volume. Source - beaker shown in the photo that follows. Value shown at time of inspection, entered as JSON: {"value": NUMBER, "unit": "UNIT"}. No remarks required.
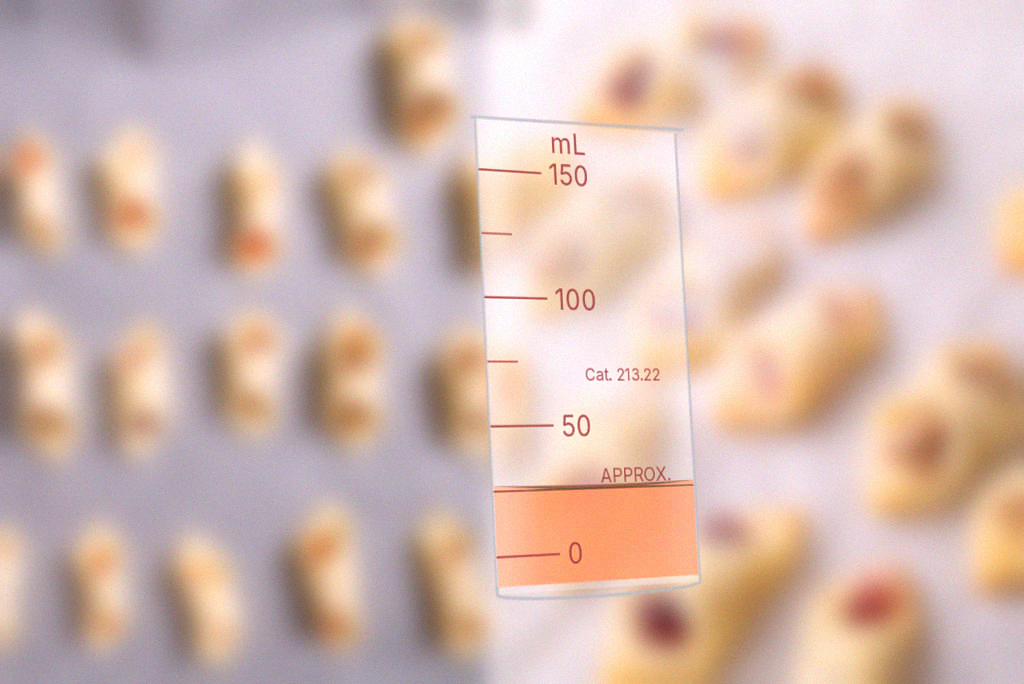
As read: {"value": 25, "unit": "mL"}
